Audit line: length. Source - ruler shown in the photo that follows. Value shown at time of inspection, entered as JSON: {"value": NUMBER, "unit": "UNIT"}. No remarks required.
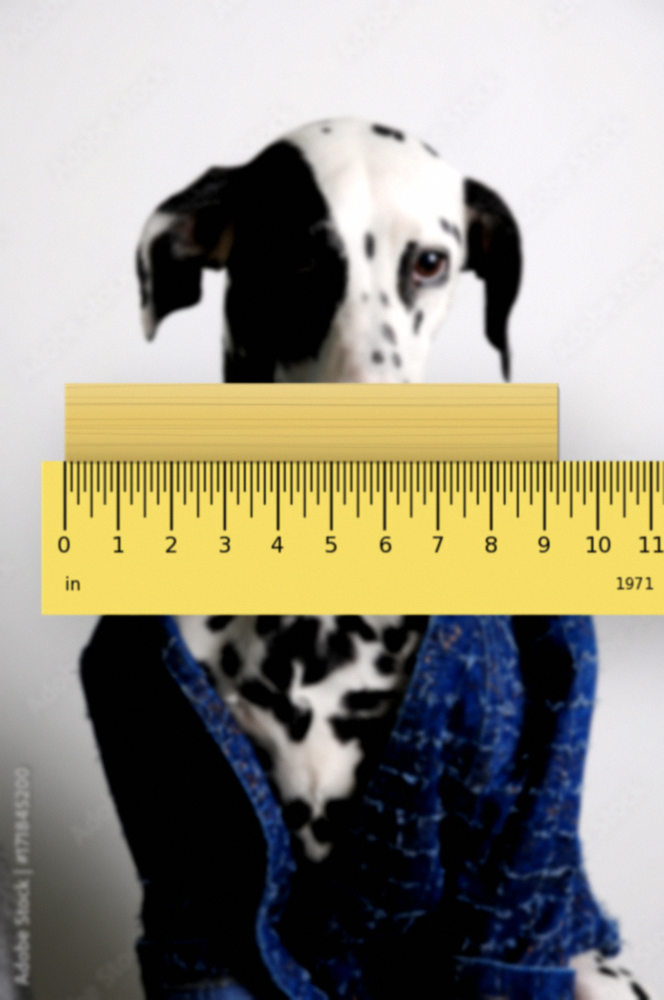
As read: {"value": 9.25, "unit": "in"}
